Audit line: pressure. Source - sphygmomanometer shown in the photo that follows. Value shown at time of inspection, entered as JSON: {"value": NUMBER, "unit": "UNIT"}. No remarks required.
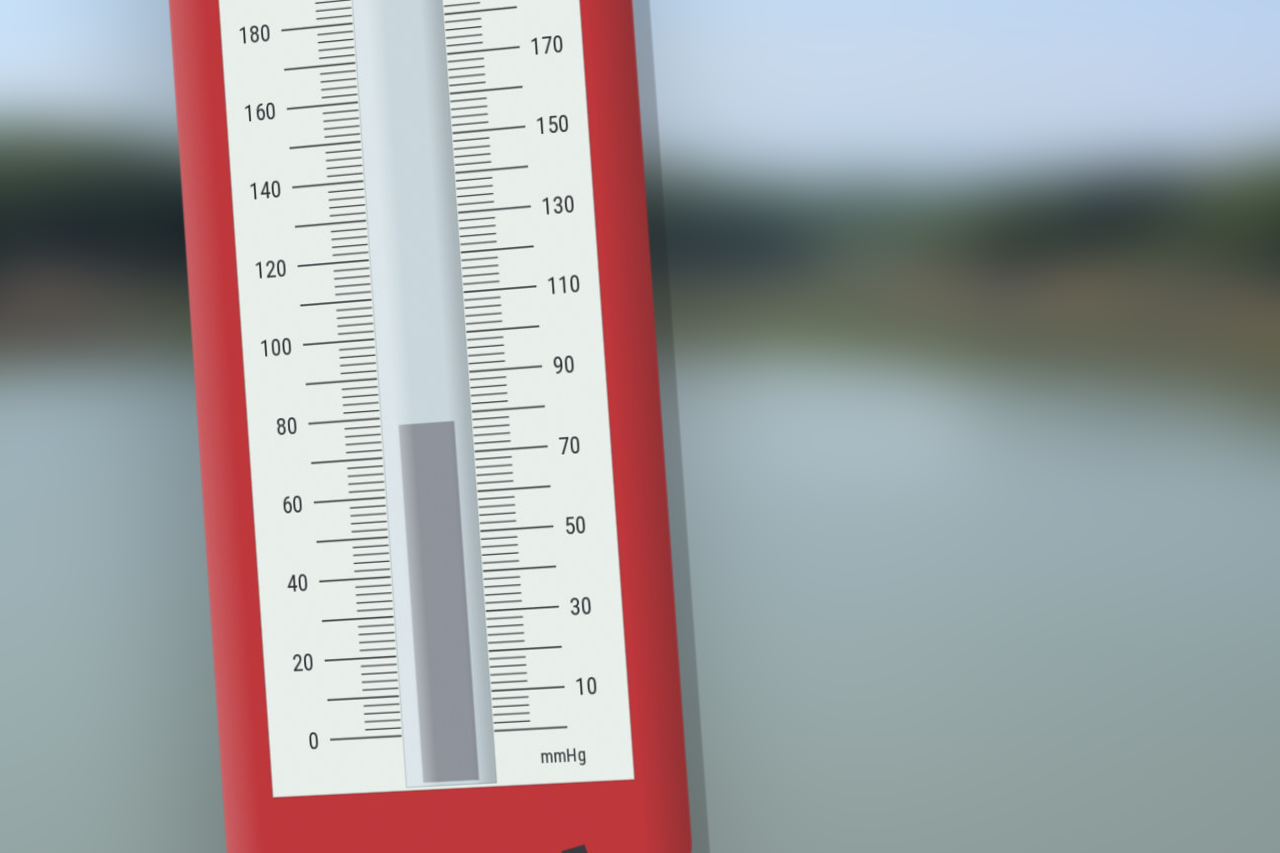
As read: {"value": 78, "unit": "mmHg"}
